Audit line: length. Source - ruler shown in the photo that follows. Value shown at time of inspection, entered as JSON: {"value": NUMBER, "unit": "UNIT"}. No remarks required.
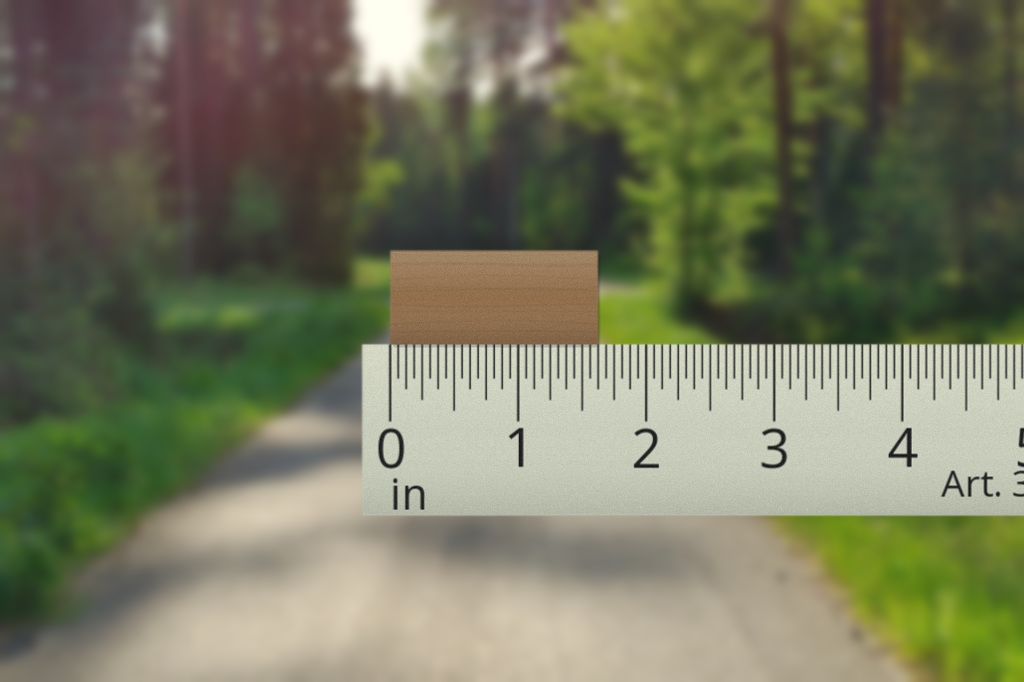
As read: {"value": 1.625, "unit": "in"}
